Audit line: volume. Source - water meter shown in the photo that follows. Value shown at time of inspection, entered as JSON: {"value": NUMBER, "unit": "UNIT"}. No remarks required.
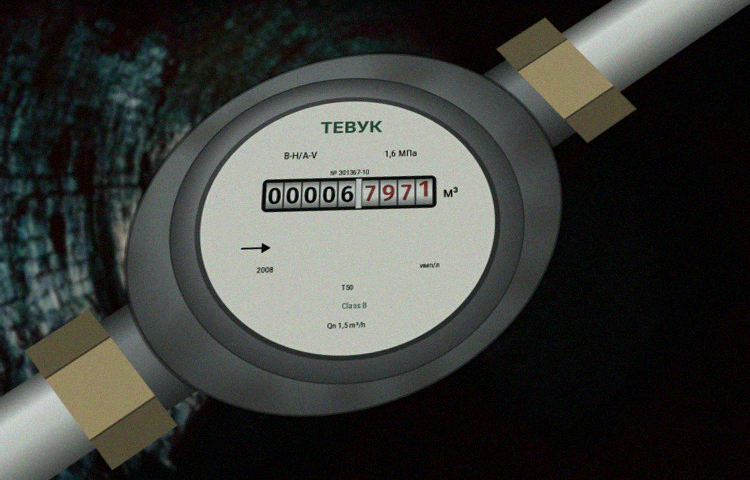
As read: {"value": 6.7971, "unit": "m³"}
